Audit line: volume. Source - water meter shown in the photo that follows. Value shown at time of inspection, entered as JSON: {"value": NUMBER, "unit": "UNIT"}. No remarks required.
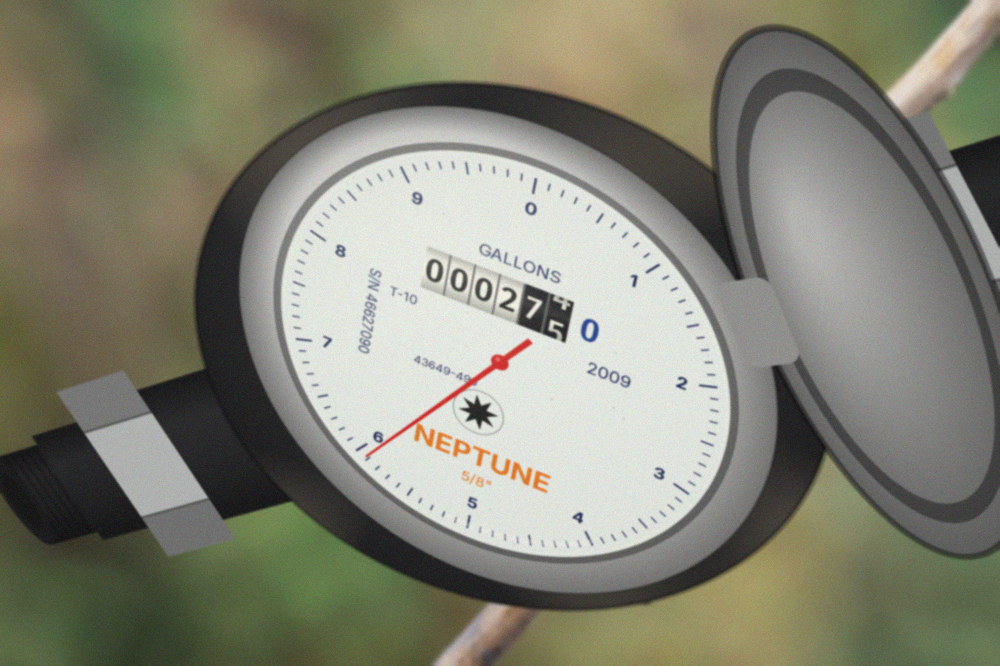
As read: {"value": 2745.9, "unit": "gal"}
